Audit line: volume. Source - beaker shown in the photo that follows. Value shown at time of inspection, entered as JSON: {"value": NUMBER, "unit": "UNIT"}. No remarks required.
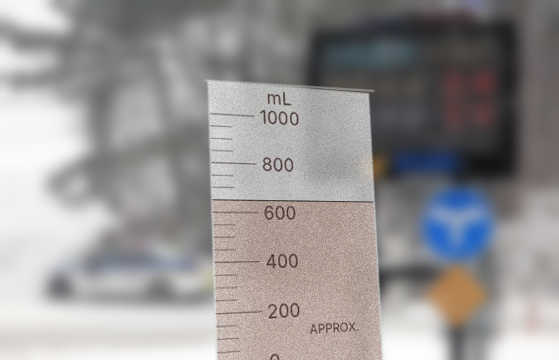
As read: {"value": 650, "unit": "mL"}
